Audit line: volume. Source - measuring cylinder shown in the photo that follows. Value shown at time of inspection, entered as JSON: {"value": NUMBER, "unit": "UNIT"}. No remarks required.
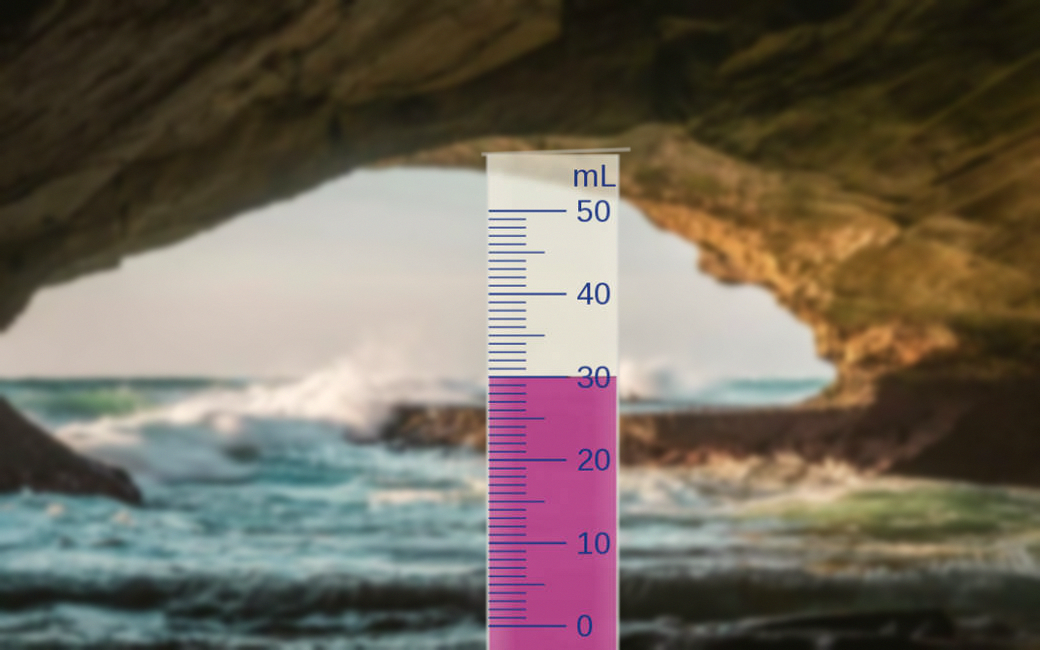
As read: {"value": 30, "unit": "mL"}
